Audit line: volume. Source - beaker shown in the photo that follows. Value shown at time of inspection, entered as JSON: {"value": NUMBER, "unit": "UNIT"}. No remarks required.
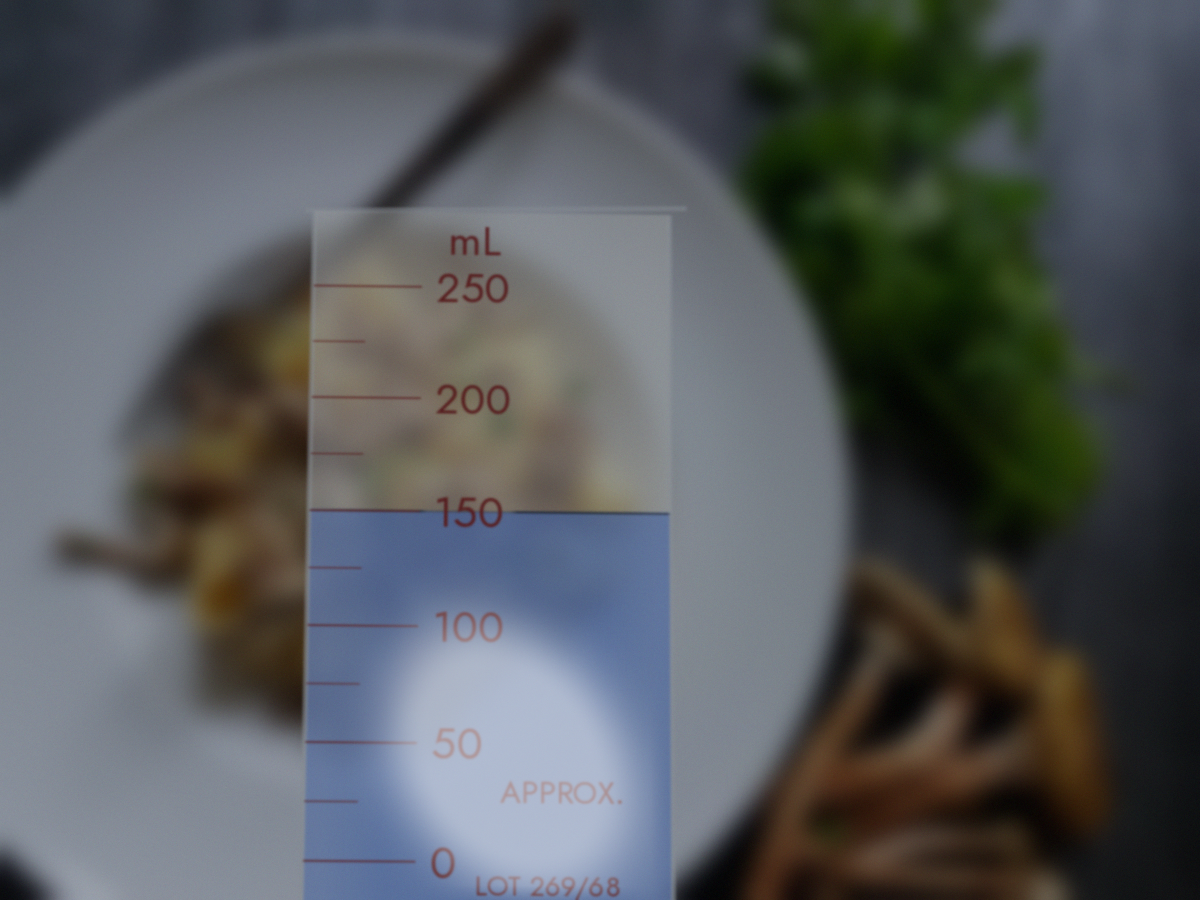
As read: {"value": 150, "unit": "mL"}
